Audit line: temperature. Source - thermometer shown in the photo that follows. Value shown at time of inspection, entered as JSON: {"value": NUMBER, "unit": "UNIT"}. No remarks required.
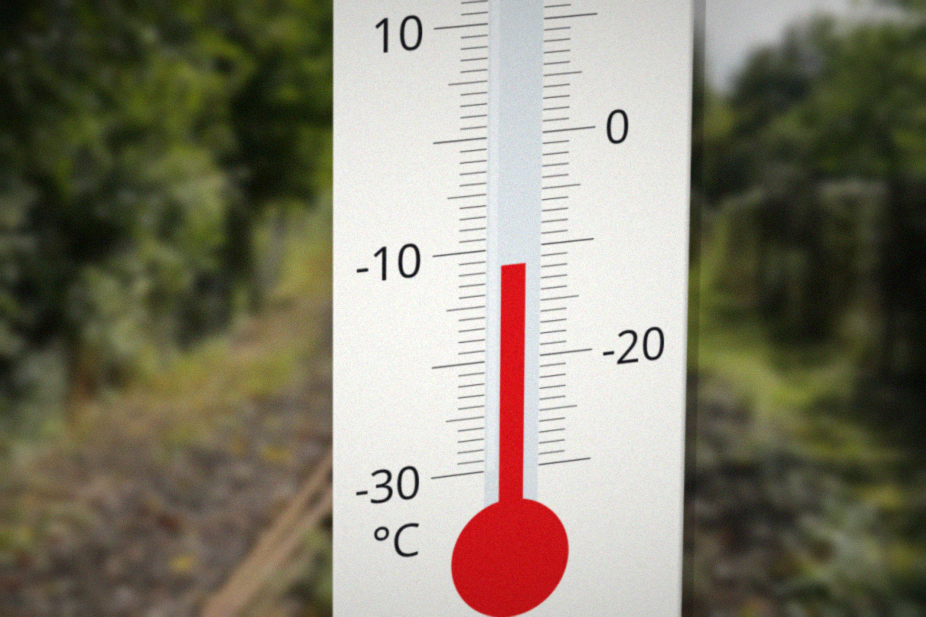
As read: {"value": -11.5, "unit": "°C"}
